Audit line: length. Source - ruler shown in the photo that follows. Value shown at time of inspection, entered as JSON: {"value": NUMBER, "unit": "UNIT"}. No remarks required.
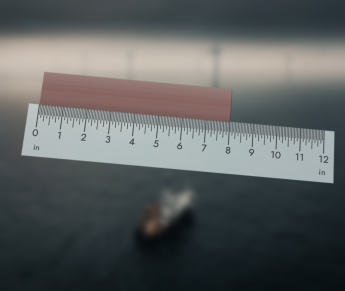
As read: {"value": 8, "unit": "in"}
